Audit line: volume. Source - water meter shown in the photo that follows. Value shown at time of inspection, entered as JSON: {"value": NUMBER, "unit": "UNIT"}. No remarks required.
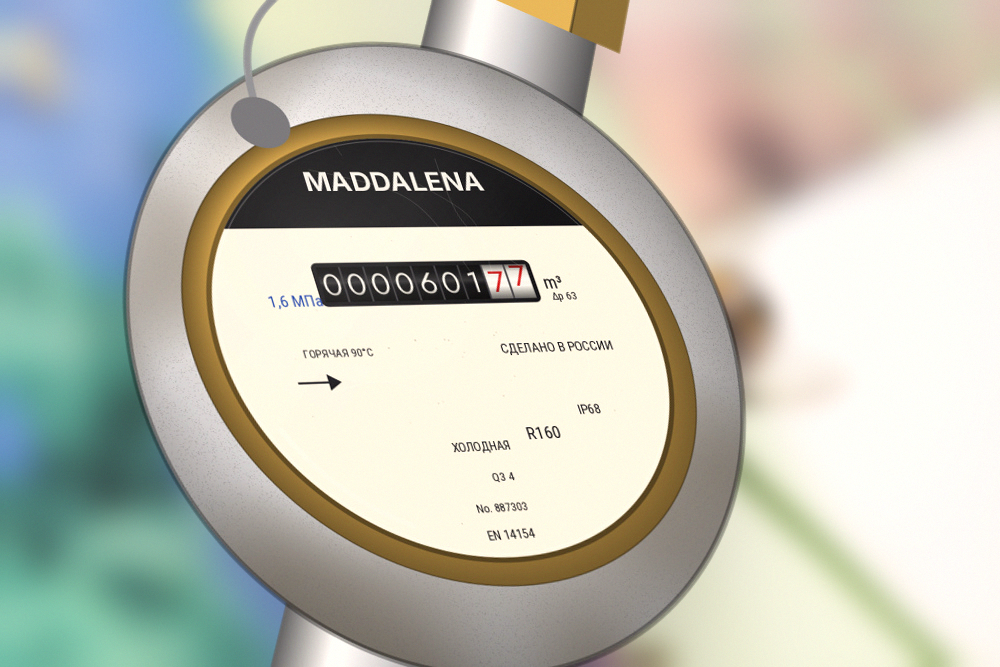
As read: {"value": 601.77, "unit": "m³"}
